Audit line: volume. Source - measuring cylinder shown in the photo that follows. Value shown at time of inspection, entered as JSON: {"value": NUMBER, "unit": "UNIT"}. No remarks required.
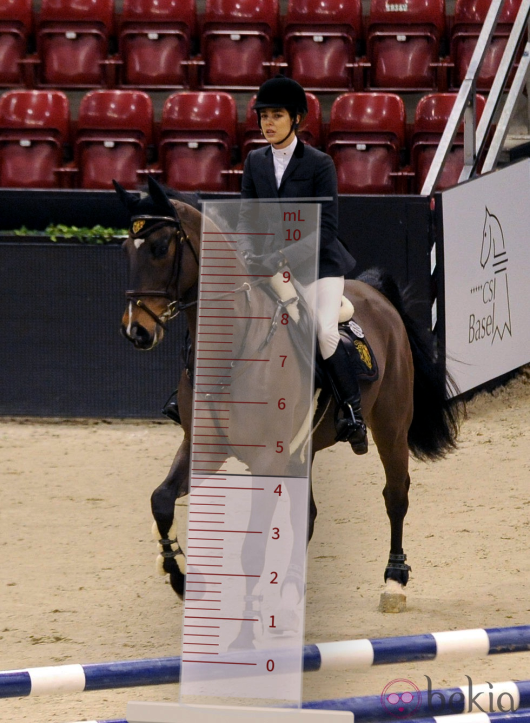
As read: {"value": 4.3, "unit": "mL"}
